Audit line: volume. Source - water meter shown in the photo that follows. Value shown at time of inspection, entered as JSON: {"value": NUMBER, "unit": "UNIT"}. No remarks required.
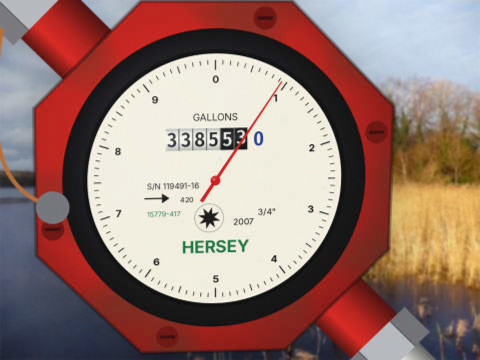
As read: {"value": 3385530.9, "unit": "gal"}
